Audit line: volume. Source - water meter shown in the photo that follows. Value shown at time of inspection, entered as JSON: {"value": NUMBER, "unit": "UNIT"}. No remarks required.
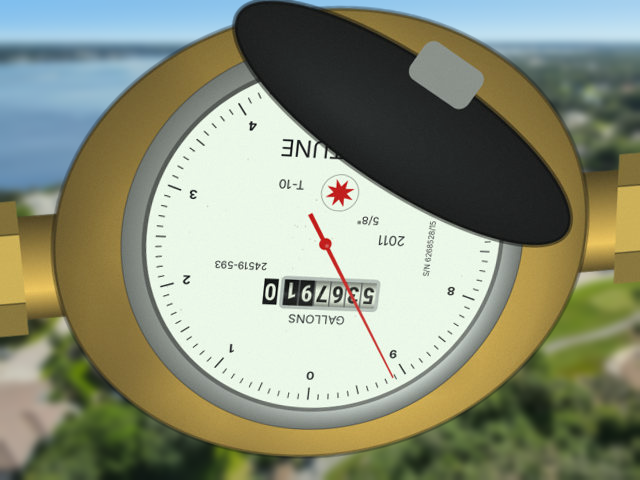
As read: {"value": 5367909.1, "unit": "gal"}
